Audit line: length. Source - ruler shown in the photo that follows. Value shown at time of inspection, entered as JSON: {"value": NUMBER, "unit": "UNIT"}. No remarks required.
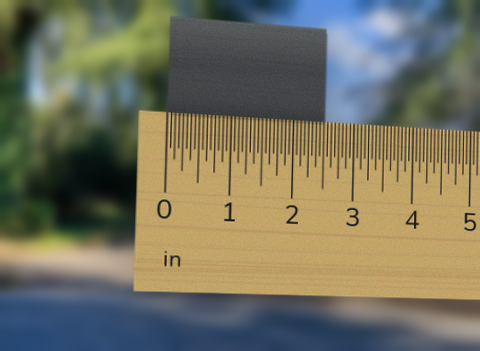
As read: {"value": 2.5, "unit": "in"}
